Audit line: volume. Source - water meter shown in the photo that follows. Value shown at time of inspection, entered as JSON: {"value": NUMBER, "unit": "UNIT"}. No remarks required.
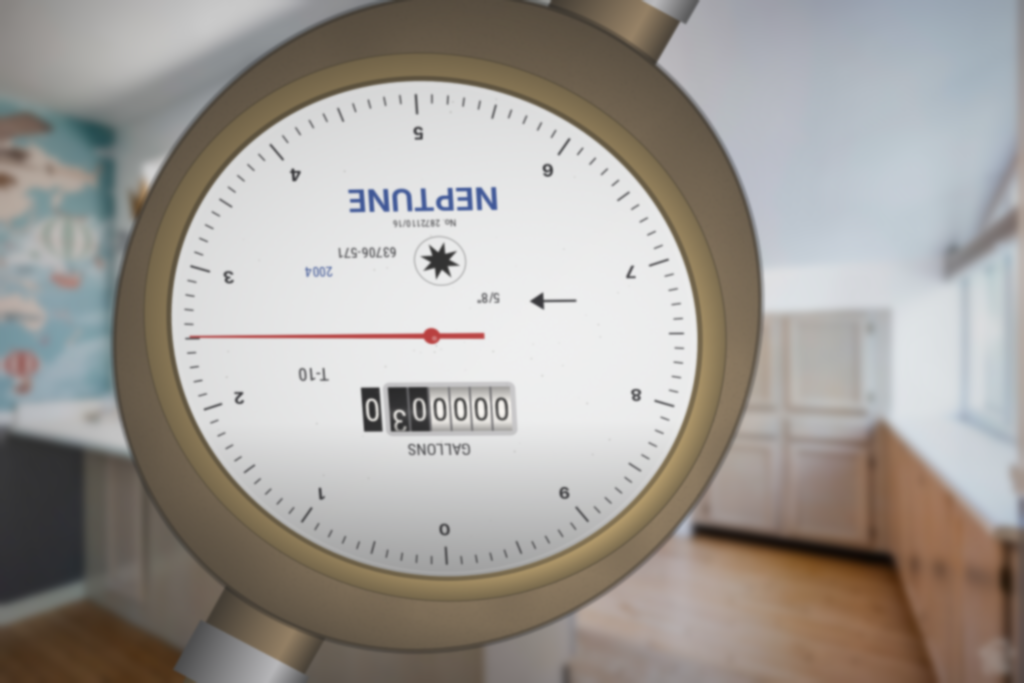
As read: {"value": 32.5, "unit": "gal"}
